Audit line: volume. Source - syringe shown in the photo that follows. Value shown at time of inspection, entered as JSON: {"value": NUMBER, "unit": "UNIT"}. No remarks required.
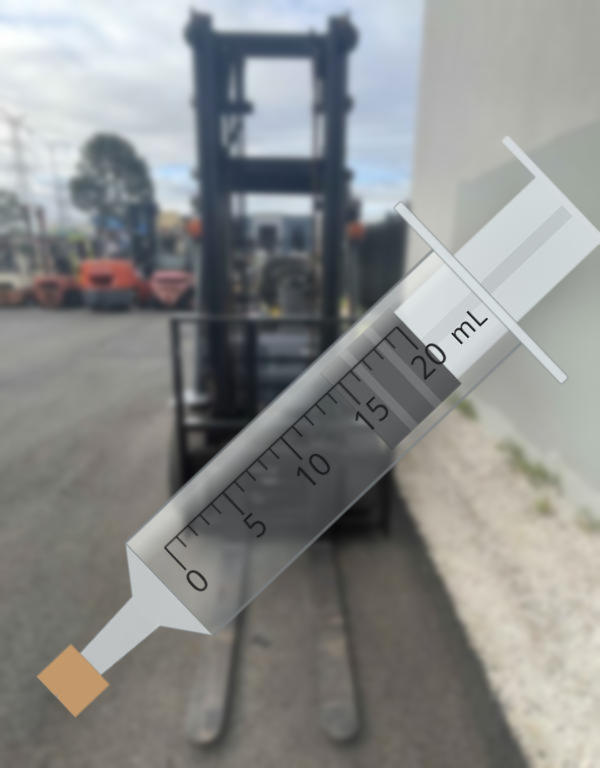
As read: {"value": 14.5, "unit": "mL"}
